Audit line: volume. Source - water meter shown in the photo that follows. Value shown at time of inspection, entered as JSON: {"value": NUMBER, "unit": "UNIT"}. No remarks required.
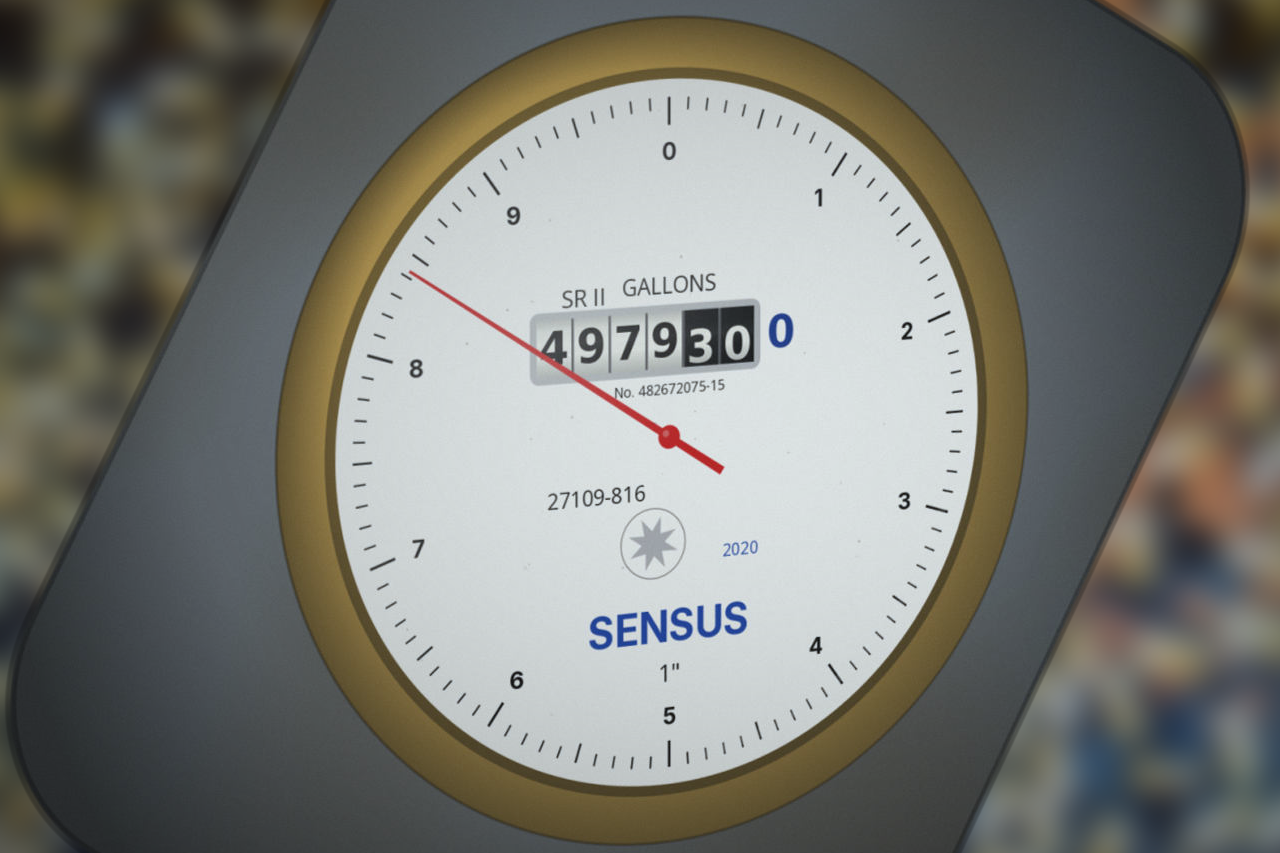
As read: {"value": 4979298.4, "unit": "gal"}
